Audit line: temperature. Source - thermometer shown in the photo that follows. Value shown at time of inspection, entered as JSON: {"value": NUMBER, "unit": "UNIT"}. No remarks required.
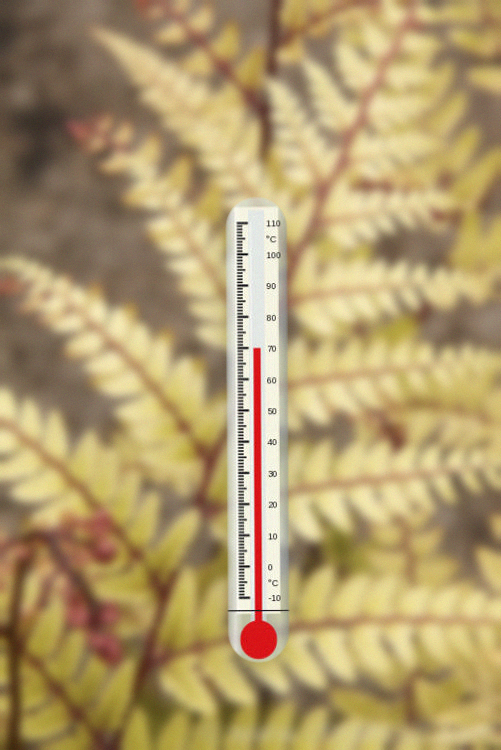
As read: {"value": 70, "unit": "°C"}
